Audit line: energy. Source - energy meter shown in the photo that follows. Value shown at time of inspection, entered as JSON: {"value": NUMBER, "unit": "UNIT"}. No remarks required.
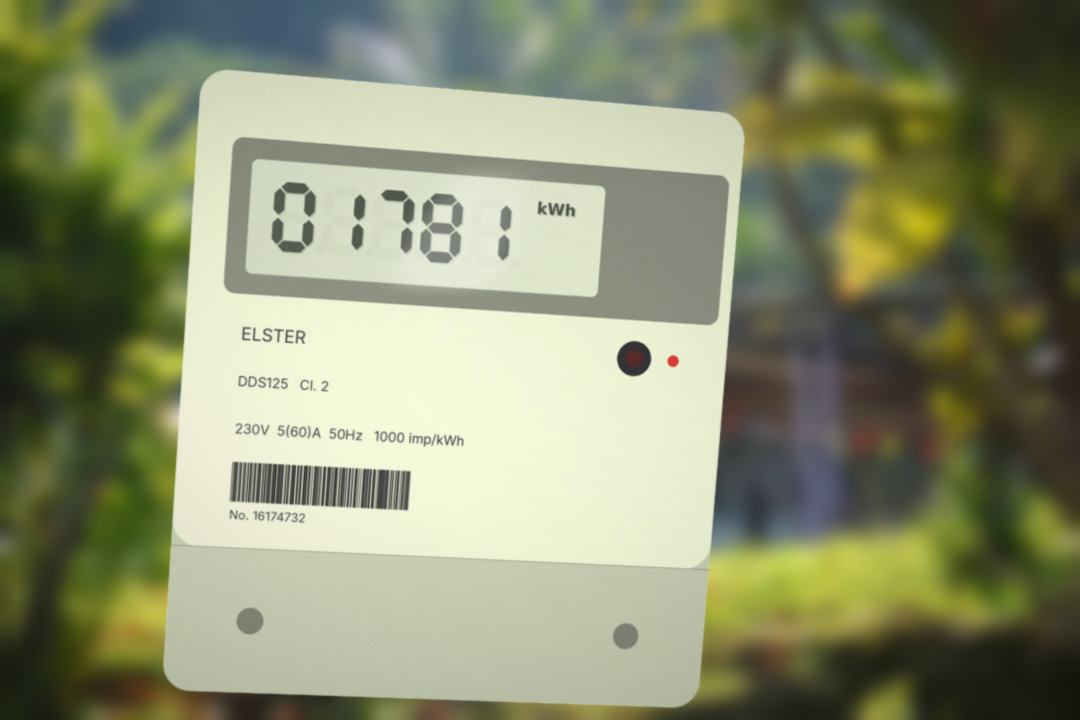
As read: {"value": 1781, "unit": "kWh"}
